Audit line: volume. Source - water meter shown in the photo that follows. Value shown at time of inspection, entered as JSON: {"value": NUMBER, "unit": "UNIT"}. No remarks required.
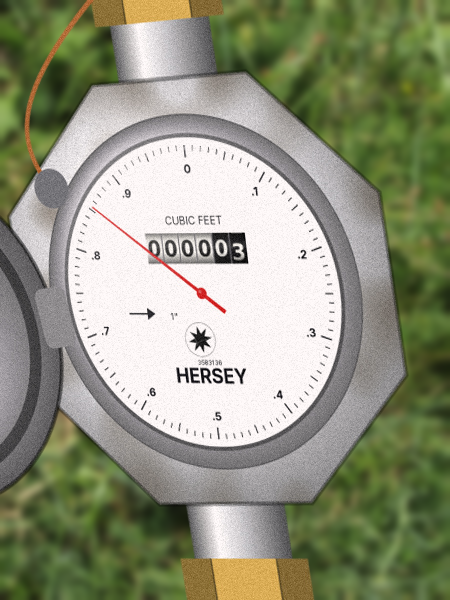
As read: {"value": 2.85, "unit": "ft³"}
